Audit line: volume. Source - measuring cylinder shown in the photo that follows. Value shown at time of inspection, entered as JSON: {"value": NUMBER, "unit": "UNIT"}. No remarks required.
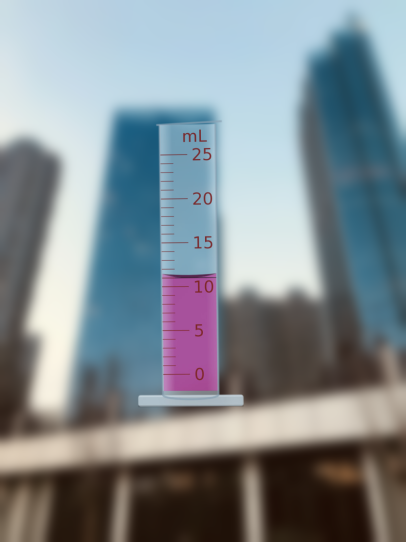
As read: {"value": 11, "unit": "mL"}
